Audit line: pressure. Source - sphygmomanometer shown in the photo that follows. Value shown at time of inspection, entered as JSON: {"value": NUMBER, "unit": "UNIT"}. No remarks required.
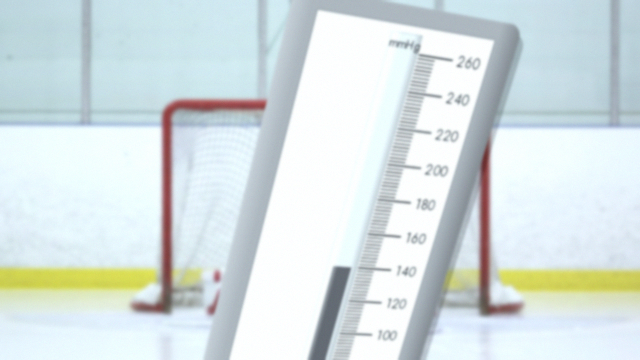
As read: {"value": 140, "unit": "mmHg"}
